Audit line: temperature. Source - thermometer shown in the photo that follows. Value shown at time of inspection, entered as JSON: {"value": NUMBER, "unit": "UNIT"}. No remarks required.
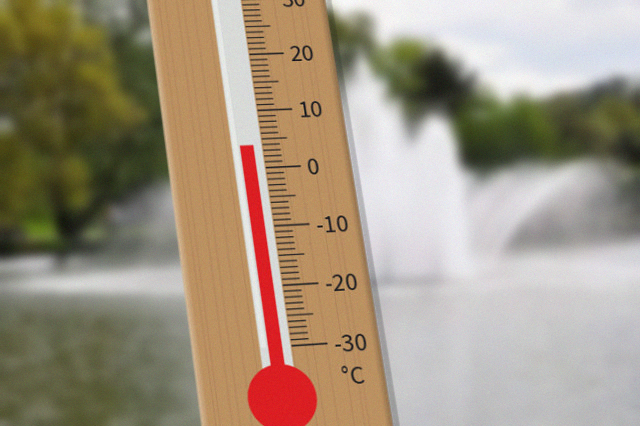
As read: {"value": 4, "unit": "°C"}
